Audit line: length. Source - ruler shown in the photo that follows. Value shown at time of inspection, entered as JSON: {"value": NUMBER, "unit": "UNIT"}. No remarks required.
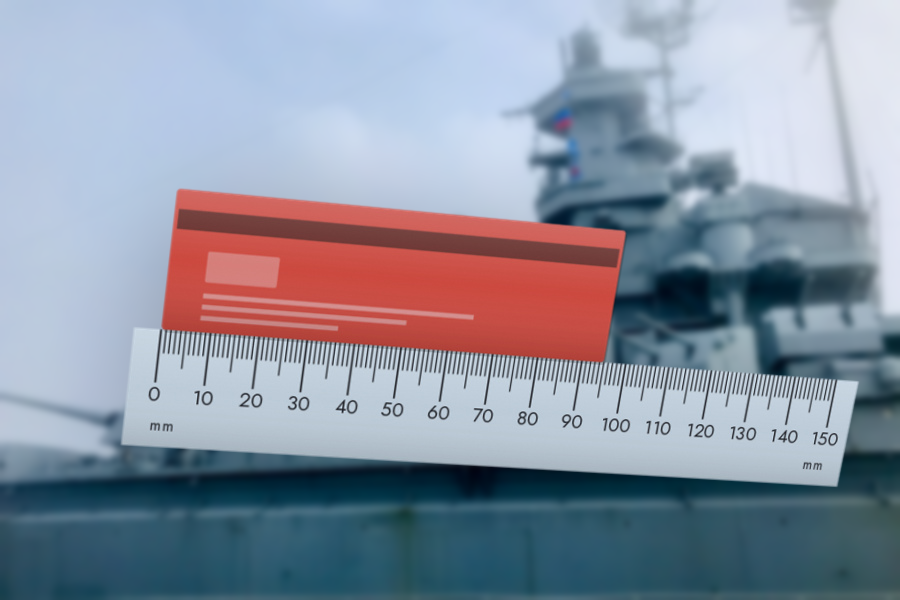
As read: {"value": 95, "unit": "mm"}
